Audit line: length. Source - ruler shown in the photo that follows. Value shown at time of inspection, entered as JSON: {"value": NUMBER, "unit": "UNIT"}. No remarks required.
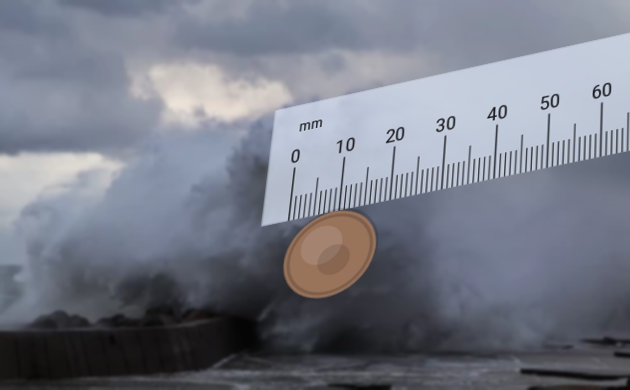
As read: {"value": 18, "unit": "mm"}
